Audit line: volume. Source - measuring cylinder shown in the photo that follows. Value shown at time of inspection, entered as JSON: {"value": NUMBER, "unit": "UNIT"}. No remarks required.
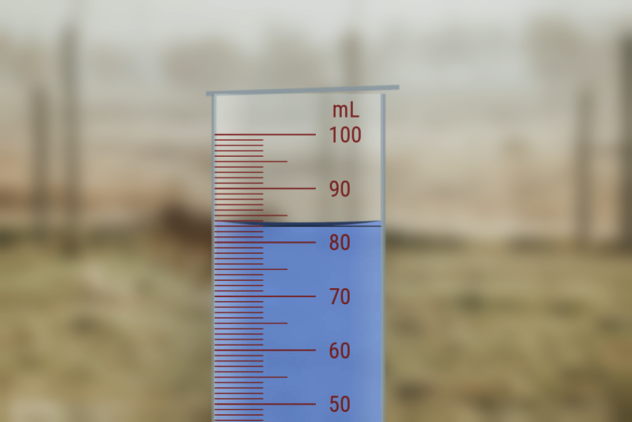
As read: {"value": 83, "unit": "mL"}
